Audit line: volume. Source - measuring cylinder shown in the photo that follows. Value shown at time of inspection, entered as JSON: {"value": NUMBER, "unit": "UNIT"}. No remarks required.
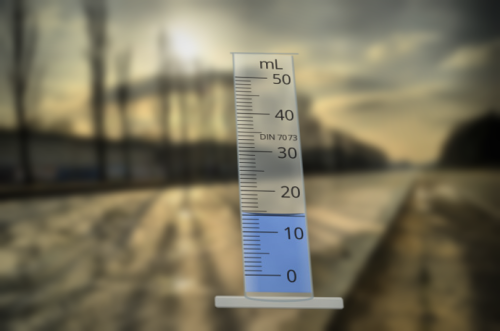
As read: {"value": 14, "unit": "mL"}
